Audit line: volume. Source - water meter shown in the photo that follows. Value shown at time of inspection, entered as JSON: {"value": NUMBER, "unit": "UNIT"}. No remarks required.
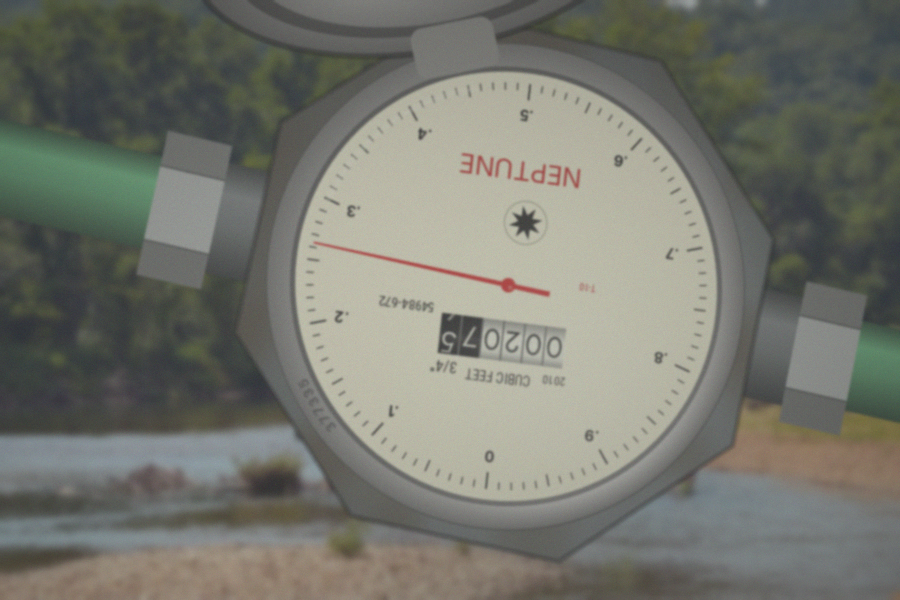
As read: {"value": 2075.26, "unit": "ft³"}
